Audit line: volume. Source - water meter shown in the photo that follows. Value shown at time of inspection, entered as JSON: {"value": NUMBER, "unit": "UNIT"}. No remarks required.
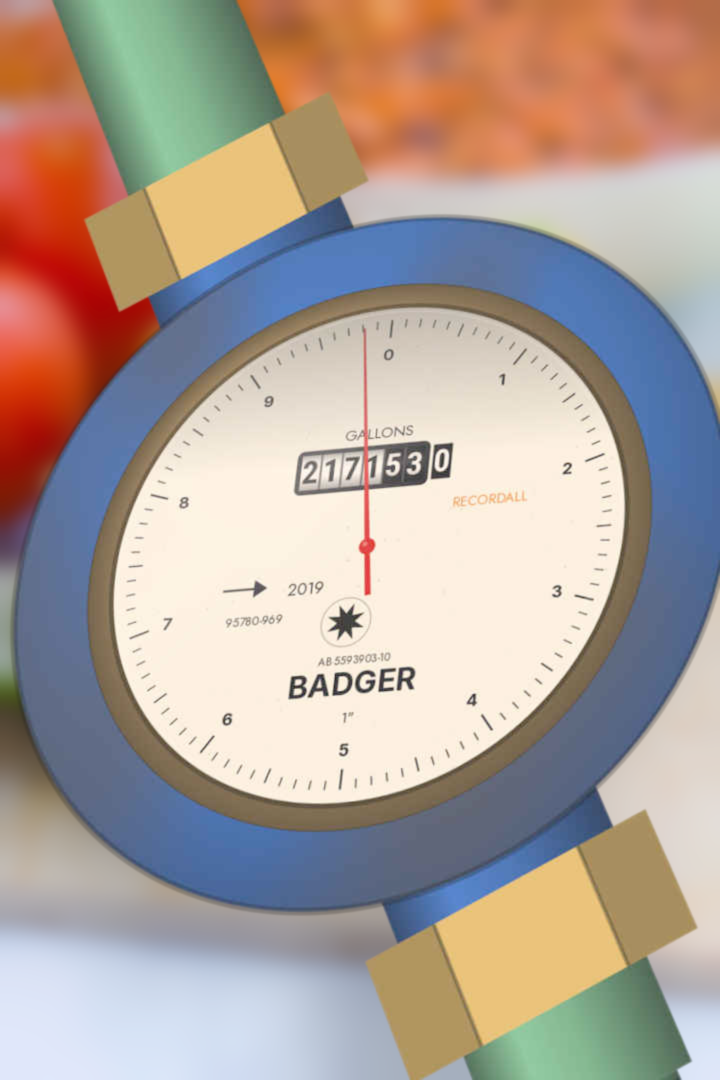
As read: {"value": 2171529.8, "unit": "gal"}
